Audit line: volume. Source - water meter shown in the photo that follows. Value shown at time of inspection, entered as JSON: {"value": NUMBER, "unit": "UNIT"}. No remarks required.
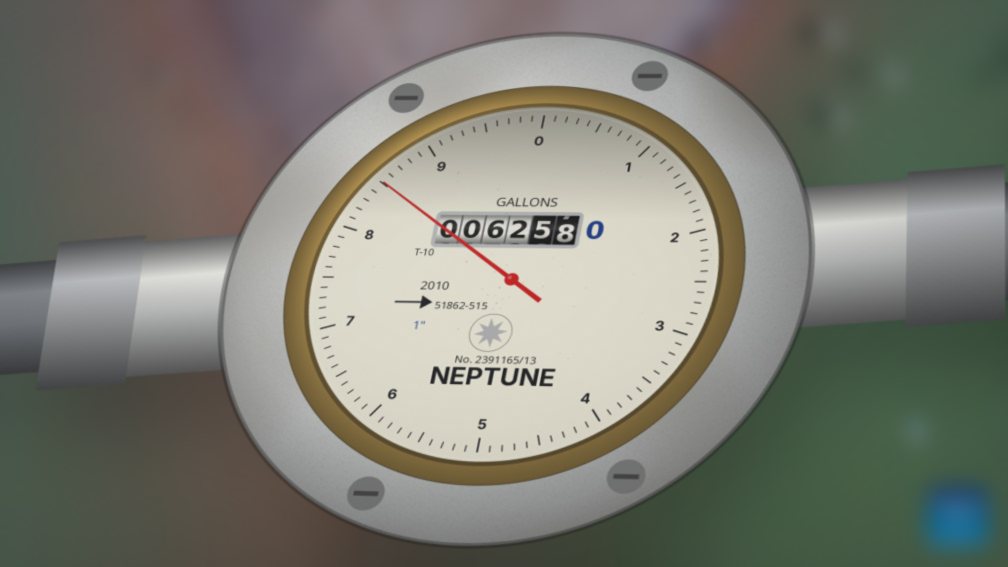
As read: {"value": 62578.5, "unit": "gal"}
